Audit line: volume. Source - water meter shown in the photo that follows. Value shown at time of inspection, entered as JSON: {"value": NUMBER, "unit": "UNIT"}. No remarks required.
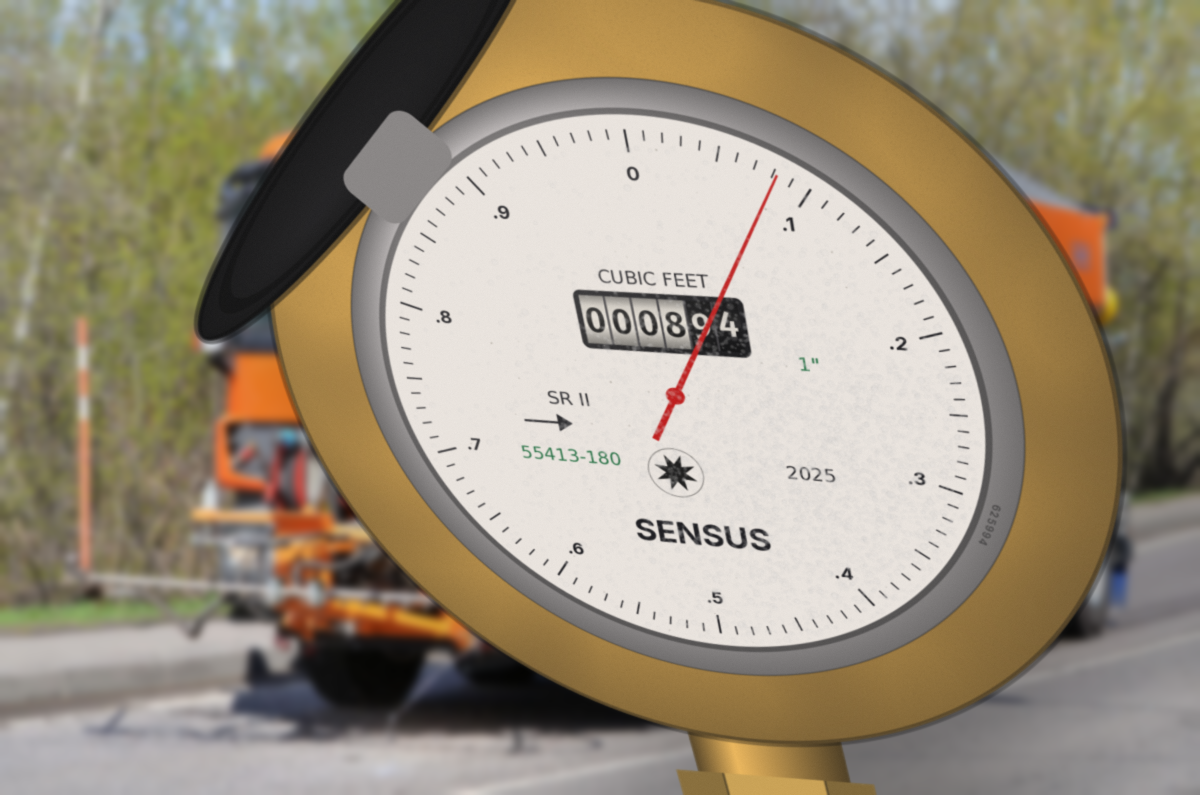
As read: {"value": 894.08, "unit": "ft³"}
